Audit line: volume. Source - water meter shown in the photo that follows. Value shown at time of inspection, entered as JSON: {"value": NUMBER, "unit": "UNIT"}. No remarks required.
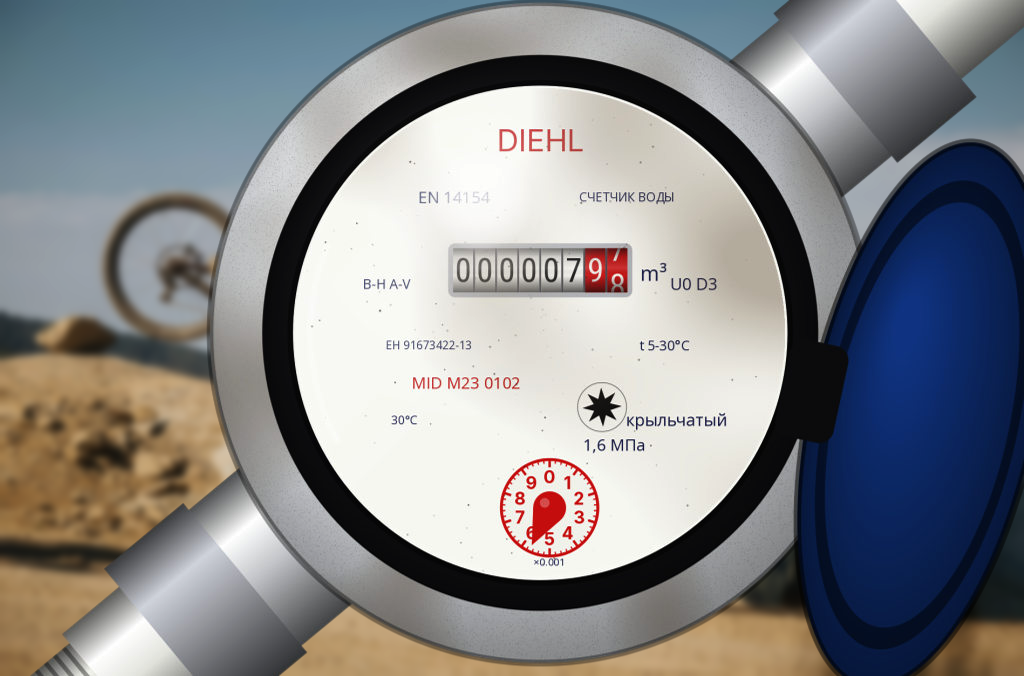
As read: {"value": 7.975, "unit": "m³"}
